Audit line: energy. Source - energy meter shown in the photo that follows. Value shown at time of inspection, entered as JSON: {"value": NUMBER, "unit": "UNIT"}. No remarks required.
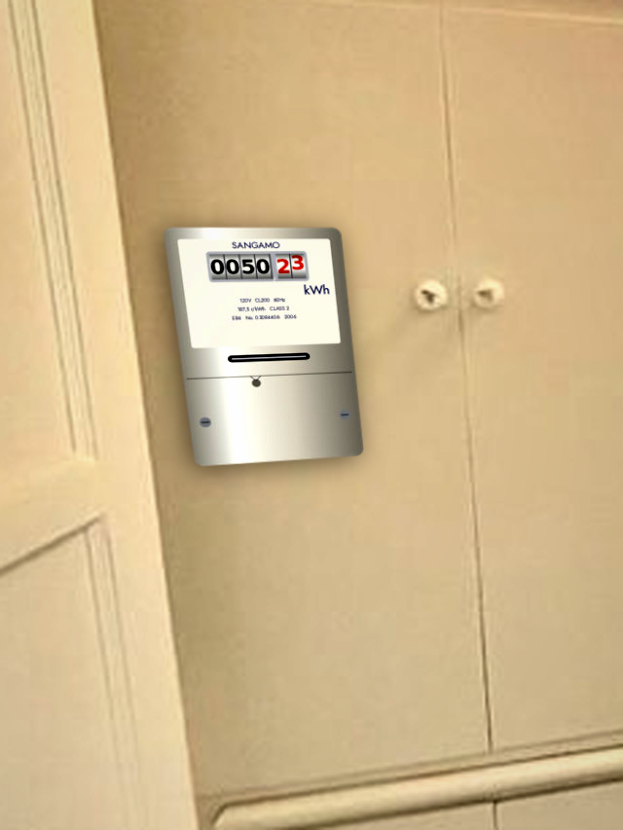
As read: {"value": 50.23, "unit": "kWh"}
